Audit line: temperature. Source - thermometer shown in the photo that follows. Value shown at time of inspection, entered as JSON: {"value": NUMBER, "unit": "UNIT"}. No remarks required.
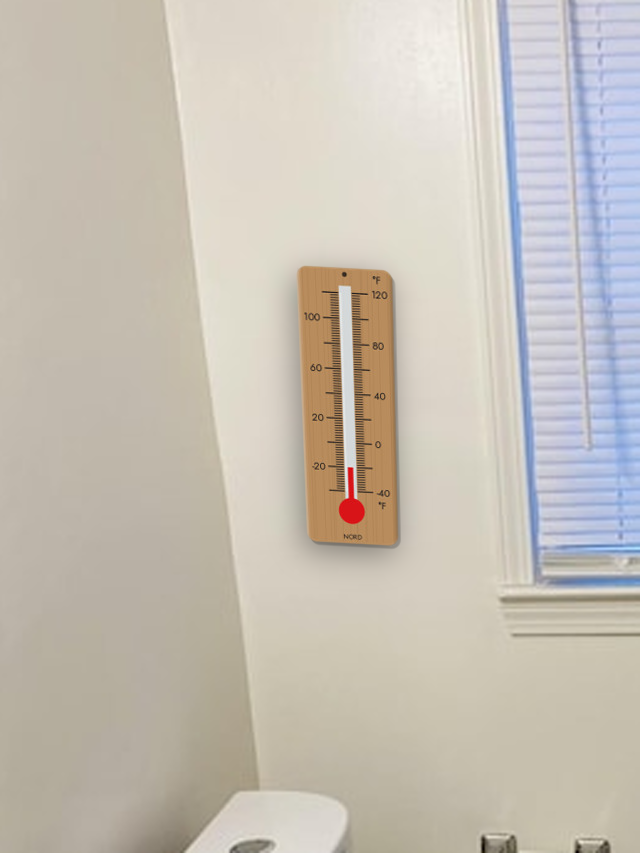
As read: {"value": -20, "unit": "°F"}
